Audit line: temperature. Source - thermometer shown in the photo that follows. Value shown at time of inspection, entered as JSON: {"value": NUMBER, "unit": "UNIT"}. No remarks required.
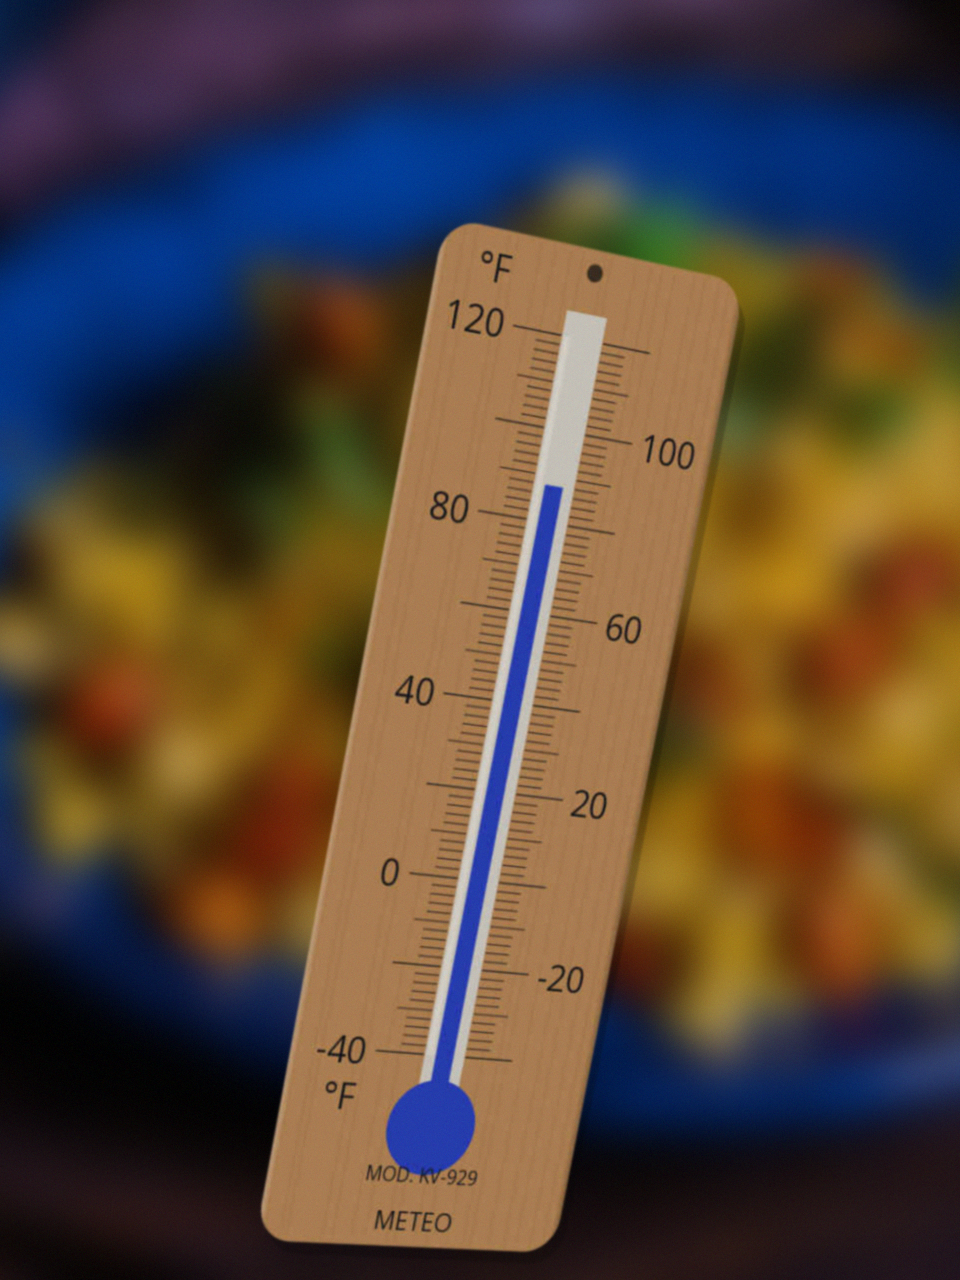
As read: {"value": 88, "unit": "°F"}
